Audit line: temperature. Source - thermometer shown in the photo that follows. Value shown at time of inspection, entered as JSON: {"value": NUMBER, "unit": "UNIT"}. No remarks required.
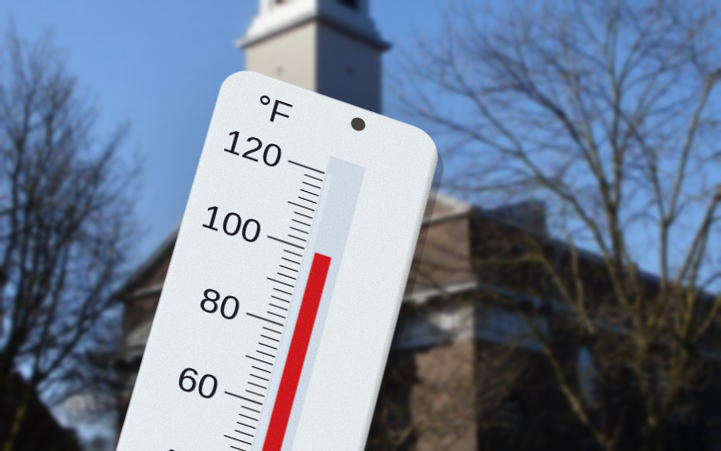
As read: {"value": 100, "unit": "°F"}
